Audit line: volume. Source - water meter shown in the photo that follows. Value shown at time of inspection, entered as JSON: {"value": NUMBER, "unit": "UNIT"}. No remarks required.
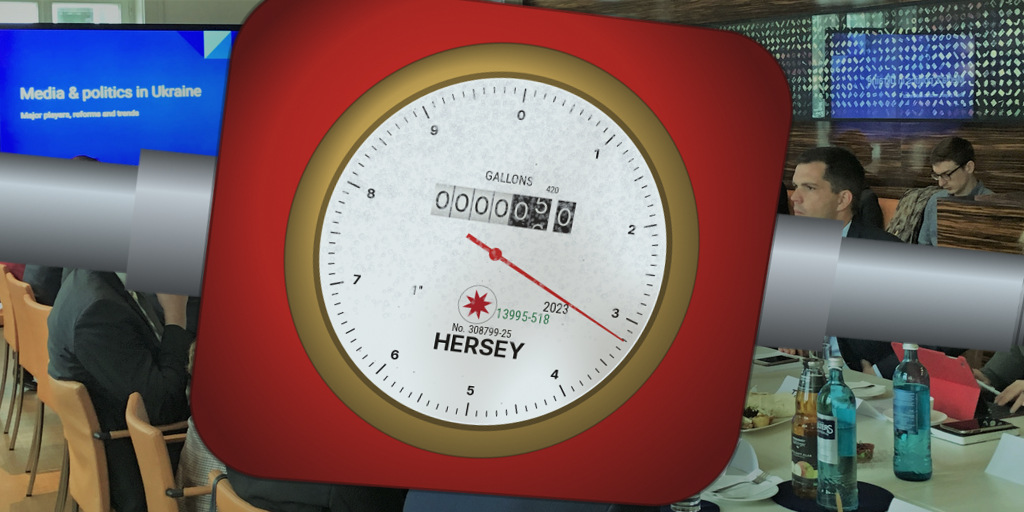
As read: {"value": 53.2, "unit": "gal"}
